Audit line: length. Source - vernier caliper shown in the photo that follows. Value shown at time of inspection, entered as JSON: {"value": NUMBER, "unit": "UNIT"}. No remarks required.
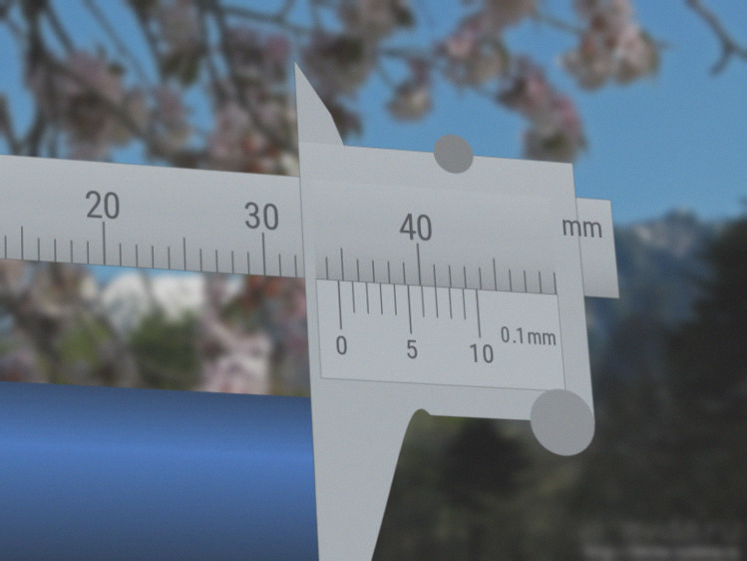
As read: {"value": 34.7, "unit": "mm"}
